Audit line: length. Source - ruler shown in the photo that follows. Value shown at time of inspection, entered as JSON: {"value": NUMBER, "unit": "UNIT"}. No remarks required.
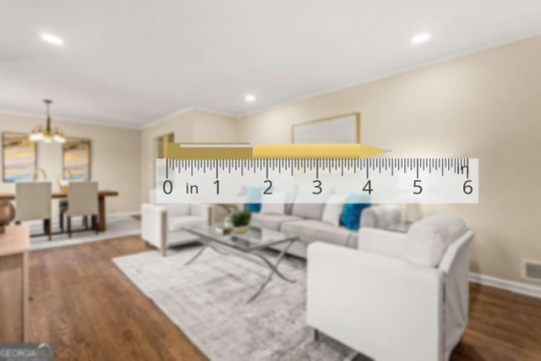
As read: {"value": 4.5, "unit": "in"}
